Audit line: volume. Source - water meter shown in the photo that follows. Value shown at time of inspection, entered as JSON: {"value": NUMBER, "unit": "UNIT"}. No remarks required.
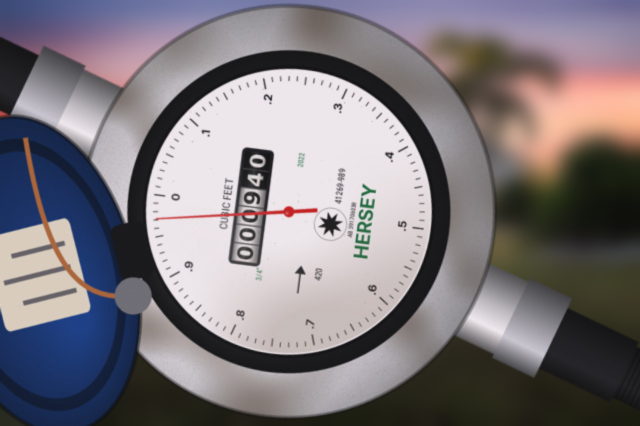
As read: {"value": 939.97, "unit": "ft³"}
